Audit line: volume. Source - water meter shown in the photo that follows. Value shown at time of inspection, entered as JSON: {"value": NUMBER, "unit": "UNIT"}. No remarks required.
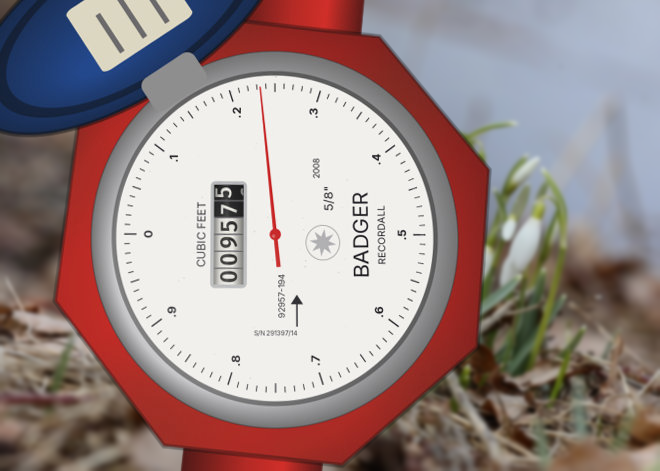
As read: {"value": 9575.23, "unit": "ft³"}
